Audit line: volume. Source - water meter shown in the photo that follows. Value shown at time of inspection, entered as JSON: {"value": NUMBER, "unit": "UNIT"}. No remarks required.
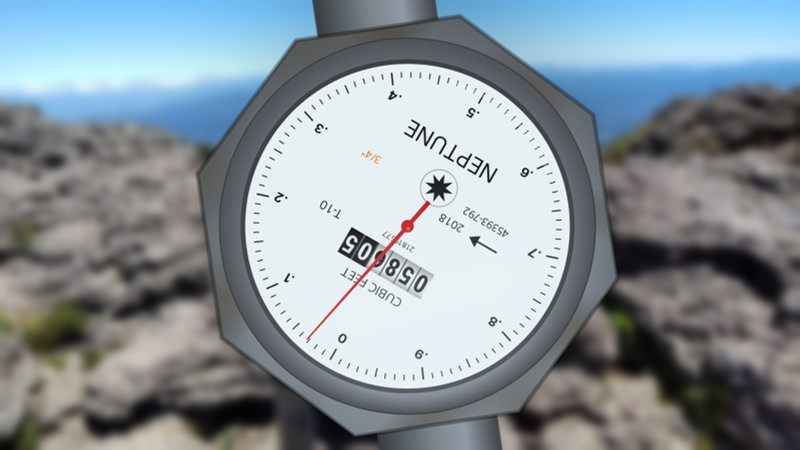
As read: {"value": 58605.03, "unit": "ft³"}
